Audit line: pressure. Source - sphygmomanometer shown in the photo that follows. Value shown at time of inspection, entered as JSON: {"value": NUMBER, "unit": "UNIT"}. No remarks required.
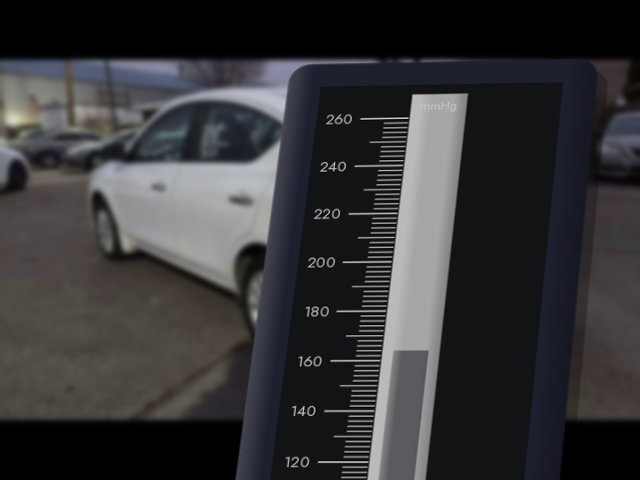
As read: {"value": 164, "unit": "mmHg"}
